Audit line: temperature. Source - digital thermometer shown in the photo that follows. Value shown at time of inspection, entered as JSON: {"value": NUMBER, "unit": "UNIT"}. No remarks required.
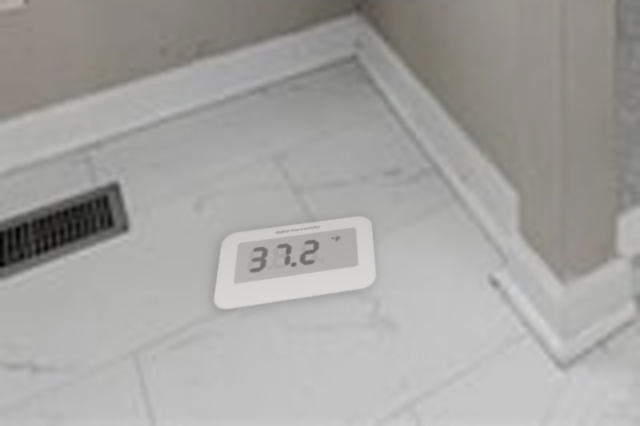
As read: {"value": 37.2, "unit": "°F"}
